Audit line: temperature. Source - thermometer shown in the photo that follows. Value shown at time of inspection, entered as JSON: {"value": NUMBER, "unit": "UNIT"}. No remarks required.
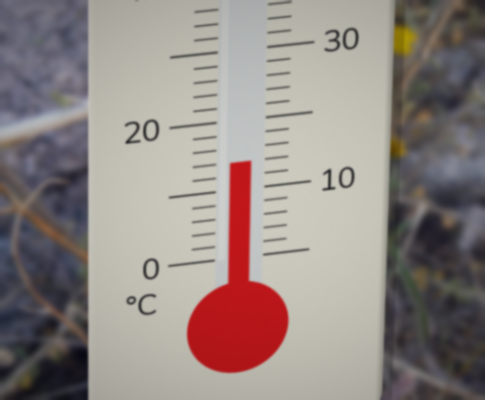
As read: {"value": 14, "unit": "°C"}
